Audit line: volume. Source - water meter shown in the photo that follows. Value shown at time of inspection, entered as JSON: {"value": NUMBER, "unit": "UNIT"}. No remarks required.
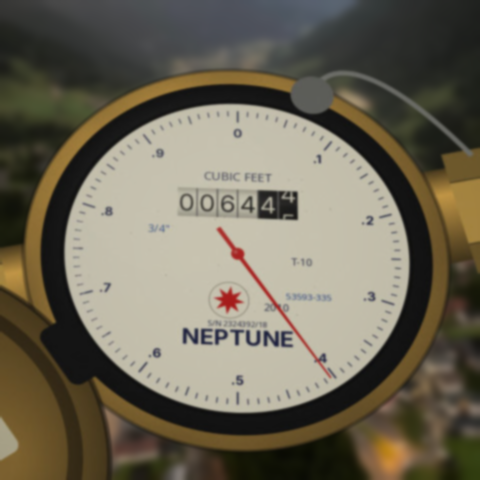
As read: {"value": 6444.40, "unit": "ft³"}
